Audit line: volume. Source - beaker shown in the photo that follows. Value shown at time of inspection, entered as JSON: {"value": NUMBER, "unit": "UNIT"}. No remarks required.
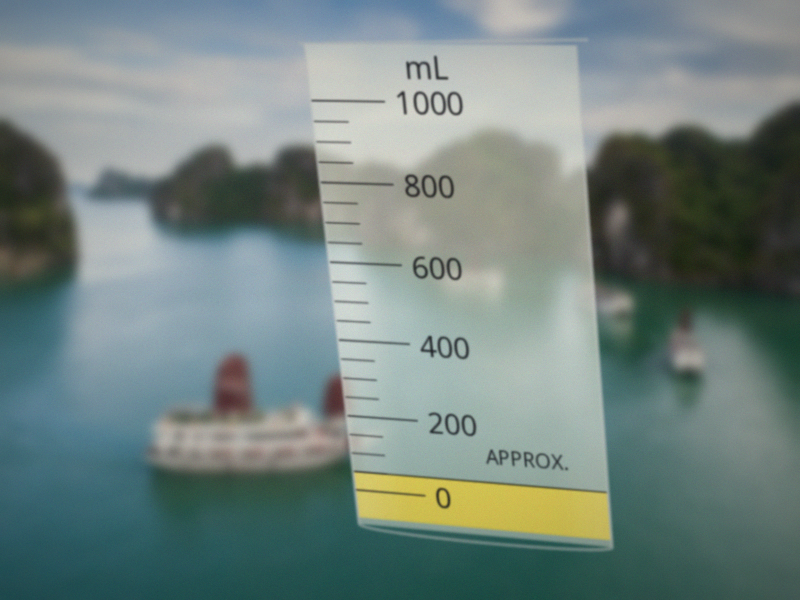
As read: {"value": 50, "unit": "mL"}
